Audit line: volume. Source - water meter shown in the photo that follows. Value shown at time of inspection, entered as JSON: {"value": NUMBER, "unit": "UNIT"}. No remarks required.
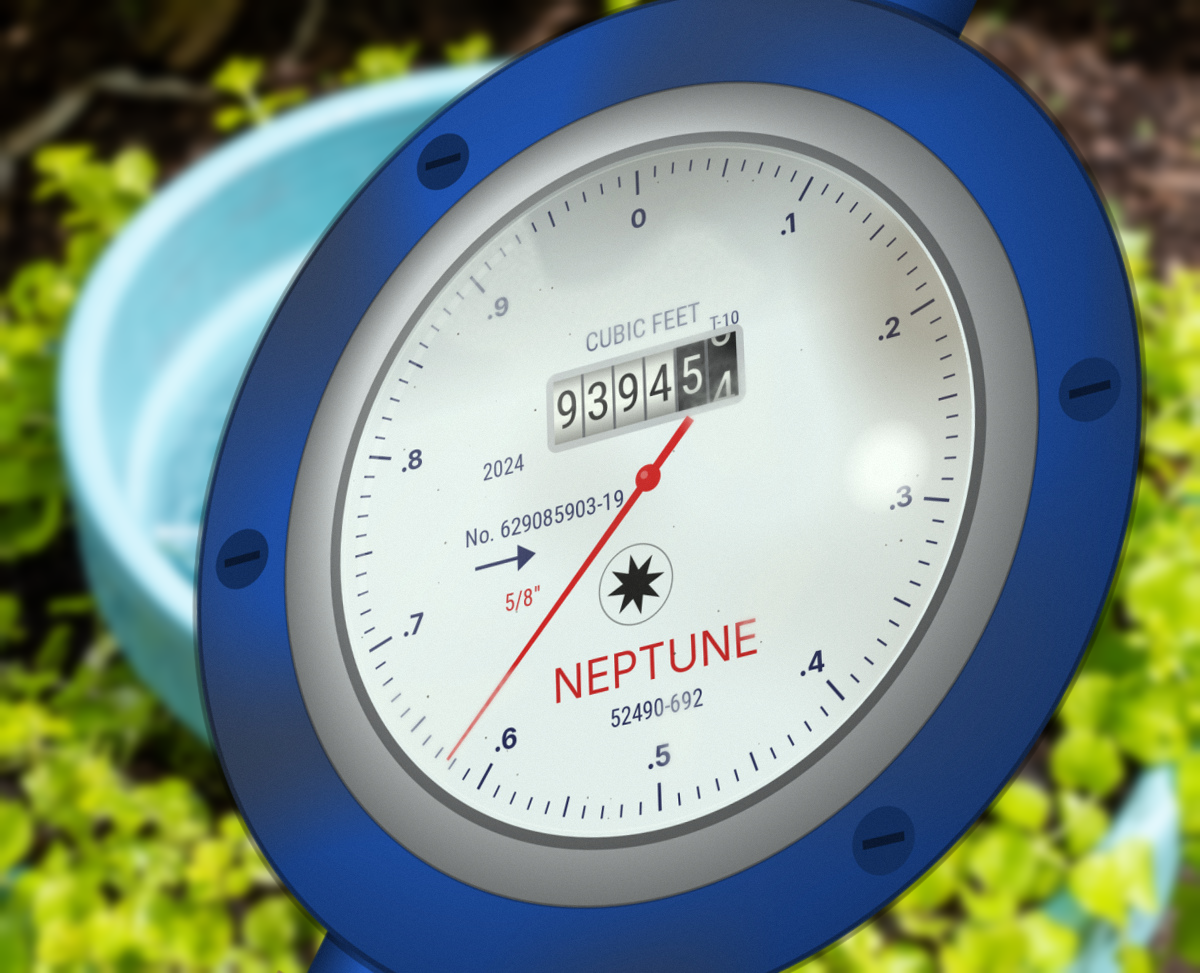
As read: {"value": 939453.62, "unit": "ft³"}
